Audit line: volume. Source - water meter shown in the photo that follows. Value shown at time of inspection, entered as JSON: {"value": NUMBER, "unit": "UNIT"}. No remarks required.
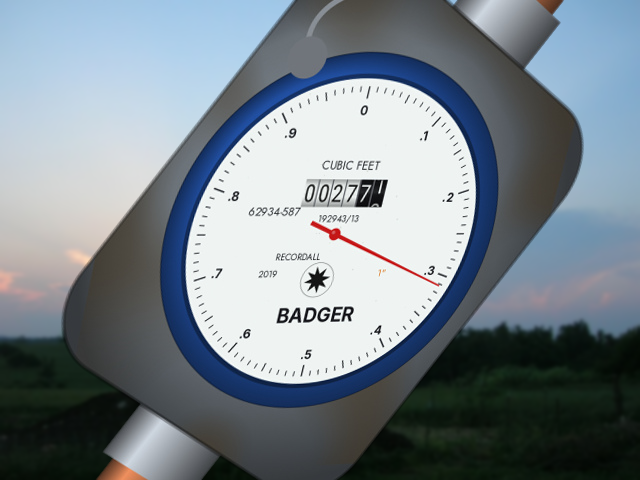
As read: {"value": 2771.31, "unit": "ft³"}
